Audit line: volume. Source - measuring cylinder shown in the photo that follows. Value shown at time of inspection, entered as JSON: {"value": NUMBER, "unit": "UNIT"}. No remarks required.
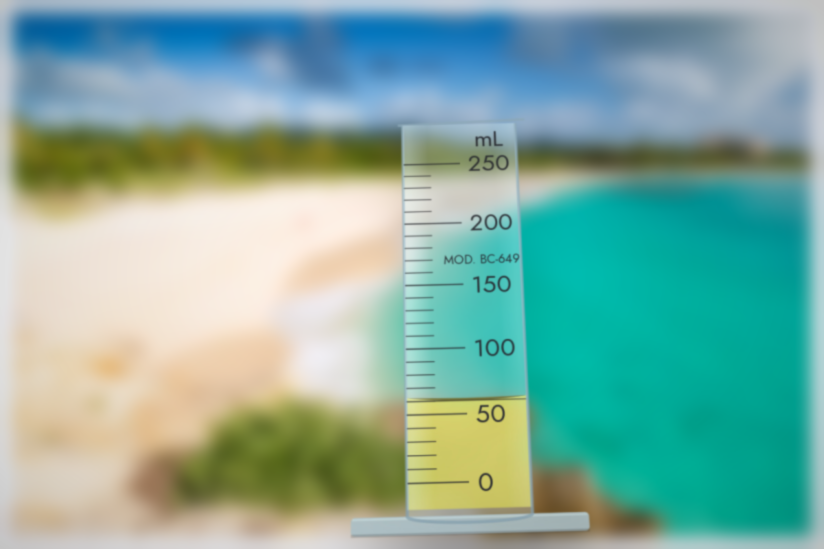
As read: {"value": 60, "unit": "mL"}
